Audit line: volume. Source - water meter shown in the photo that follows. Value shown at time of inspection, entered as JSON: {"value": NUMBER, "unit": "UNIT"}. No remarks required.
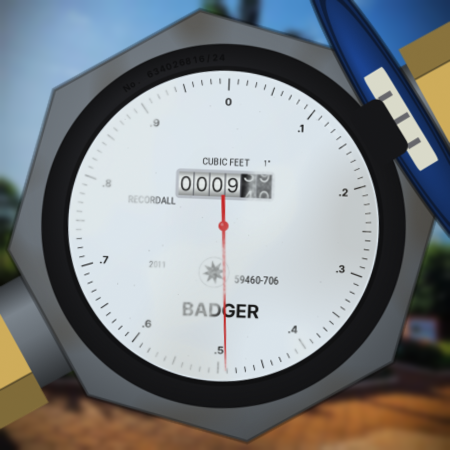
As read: {"value": 939.49, "unit": "ft³"}
